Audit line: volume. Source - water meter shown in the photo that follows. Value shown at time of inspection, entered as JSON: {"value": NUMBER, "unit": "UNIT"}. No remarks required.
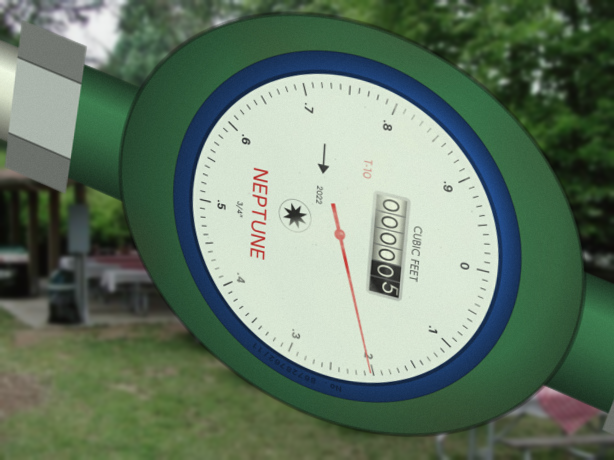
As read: {"value": 5.20, "unit": "ft³"}
